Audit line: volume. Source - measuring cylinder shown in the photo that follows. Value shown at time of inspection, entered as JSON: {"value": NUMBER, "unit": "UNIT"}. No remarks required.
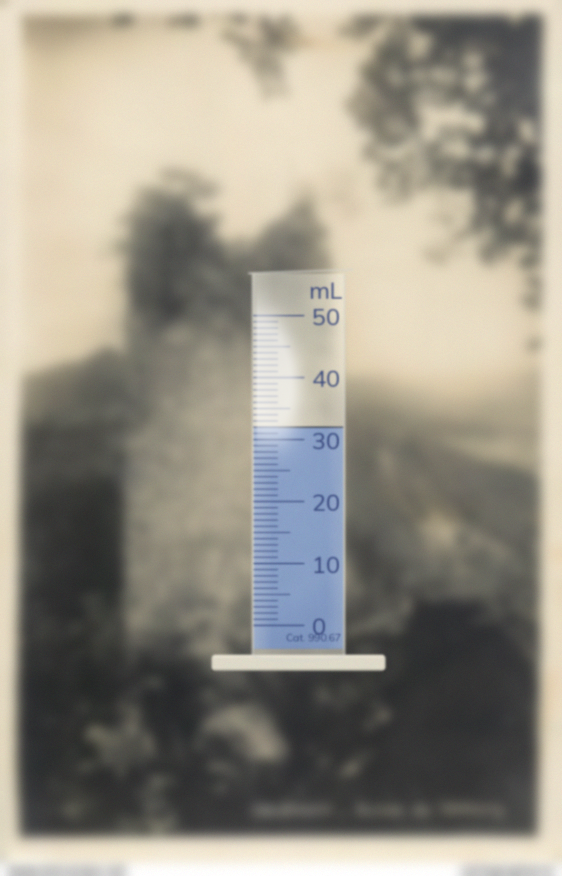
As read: {"value": 32, "unit": "mL"}
